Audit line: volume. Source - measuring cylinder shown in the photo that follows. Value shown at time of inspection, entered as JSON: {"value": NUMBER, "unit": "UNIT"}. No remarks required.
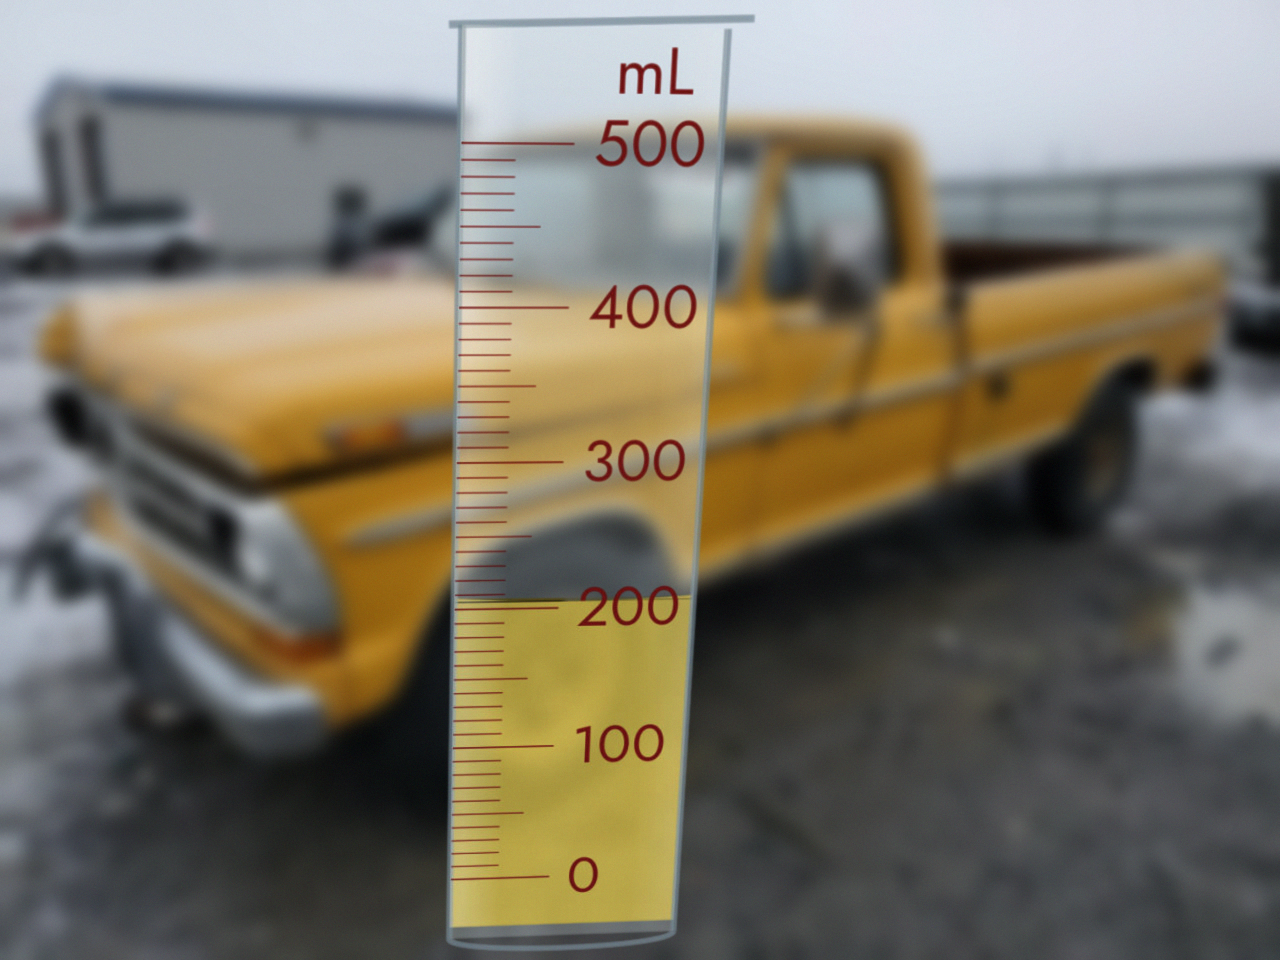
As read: {"value": 205, "unit": "mL"}
